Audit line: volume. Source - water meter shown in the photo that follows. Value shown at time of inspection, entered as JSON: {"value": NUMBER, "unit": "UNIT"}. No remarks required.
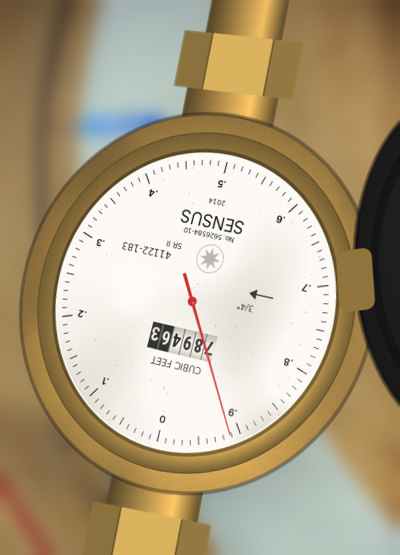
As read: {"value": 789462.91, "unit": "ft³"}
